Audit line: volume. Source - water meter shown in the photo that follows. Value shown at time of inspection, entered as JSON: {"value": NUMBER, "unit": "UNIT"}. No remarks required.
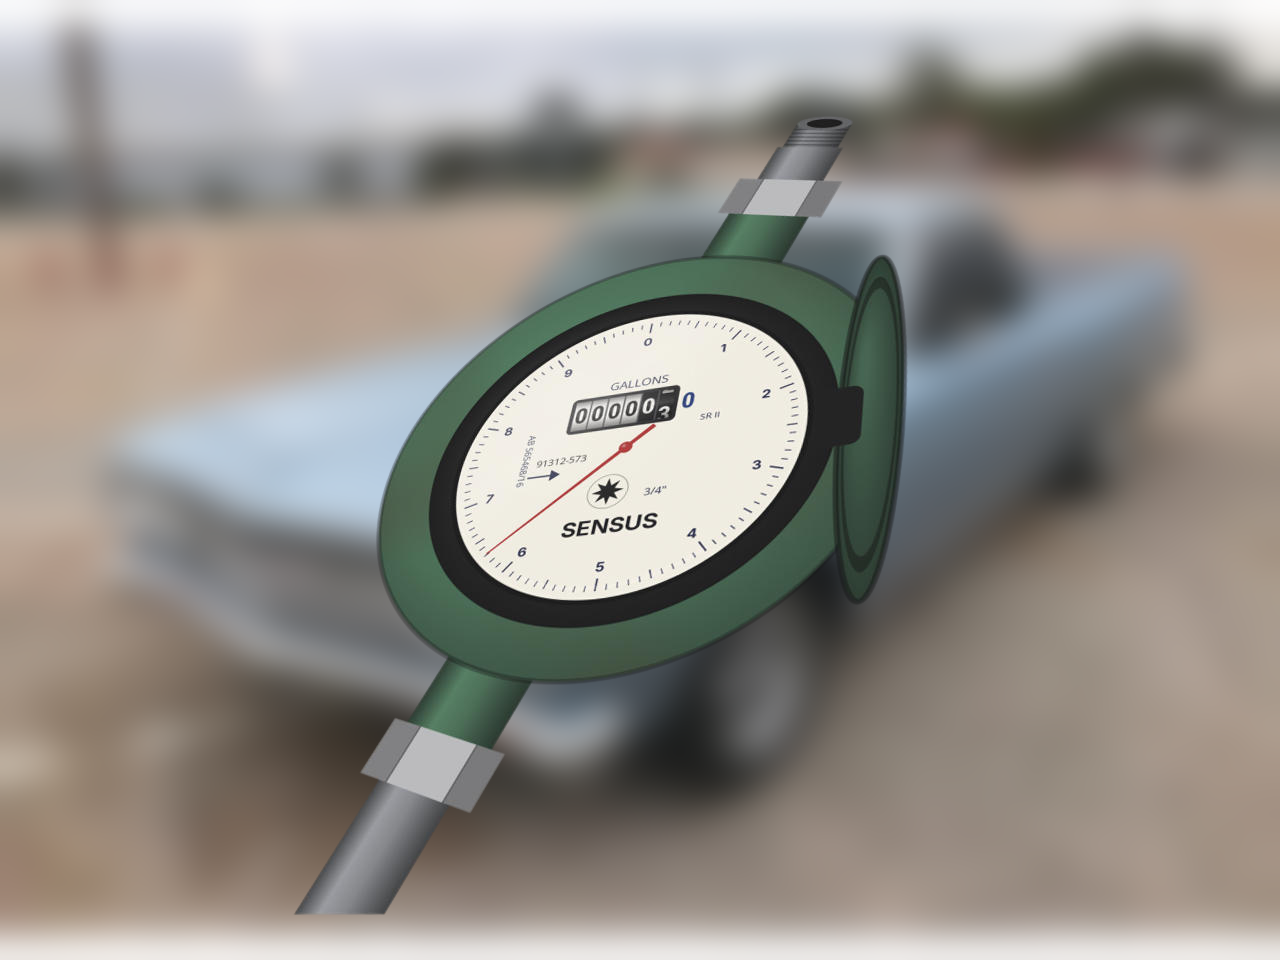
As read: {"value": 26.3, "unit": "gal"}
